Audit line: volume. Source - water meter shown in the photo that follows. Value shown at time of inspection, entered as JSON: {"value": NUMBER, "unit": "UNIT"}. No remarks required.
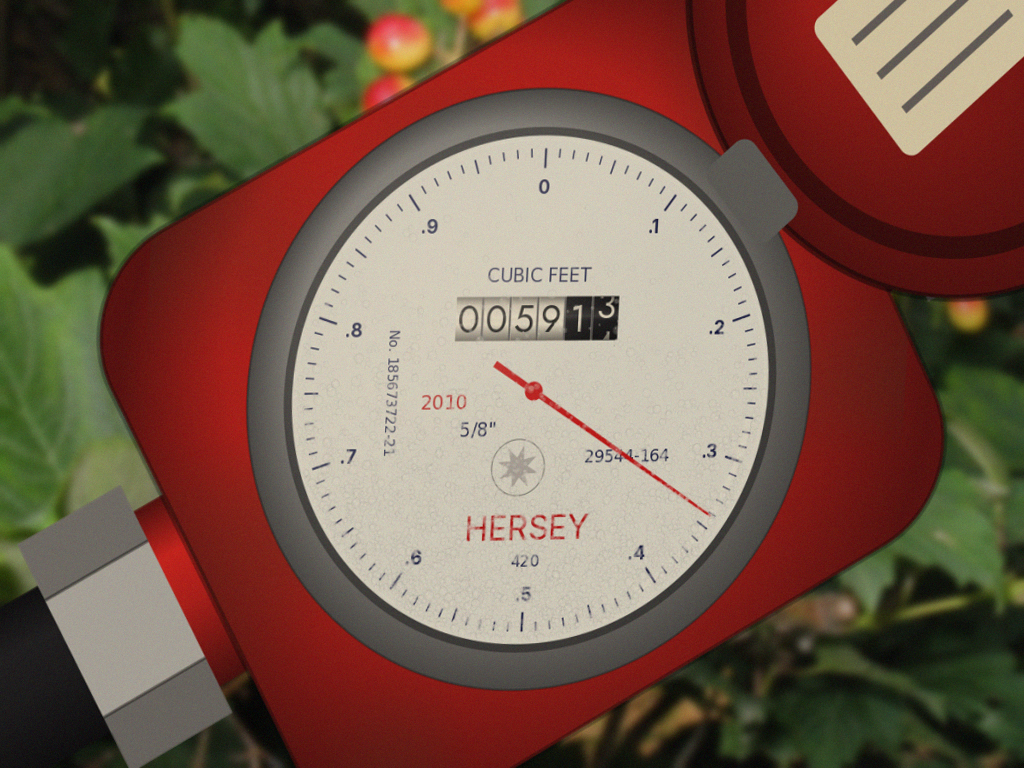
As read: {"value": 5913.34, "unit": "ft³"}
